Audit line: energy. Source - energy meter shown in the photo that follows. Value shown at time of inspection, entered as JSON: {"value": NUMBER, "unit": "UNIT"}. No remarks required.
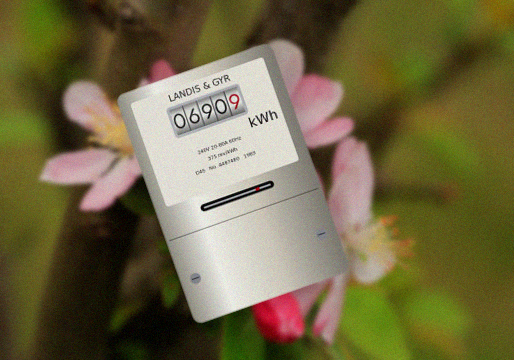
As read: {"value": 690.9, "unit": "kWh"}
